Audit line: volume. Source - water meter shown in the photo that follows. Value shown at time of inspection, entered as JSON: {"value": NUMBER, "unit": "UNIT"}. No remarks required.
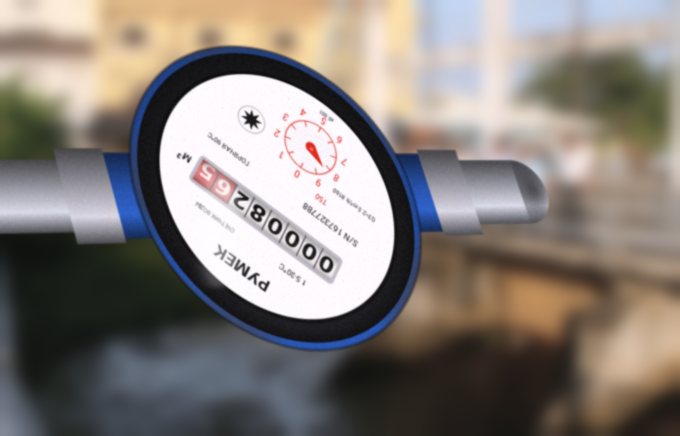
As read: {"value": 82.648, "unit": "m³"}
